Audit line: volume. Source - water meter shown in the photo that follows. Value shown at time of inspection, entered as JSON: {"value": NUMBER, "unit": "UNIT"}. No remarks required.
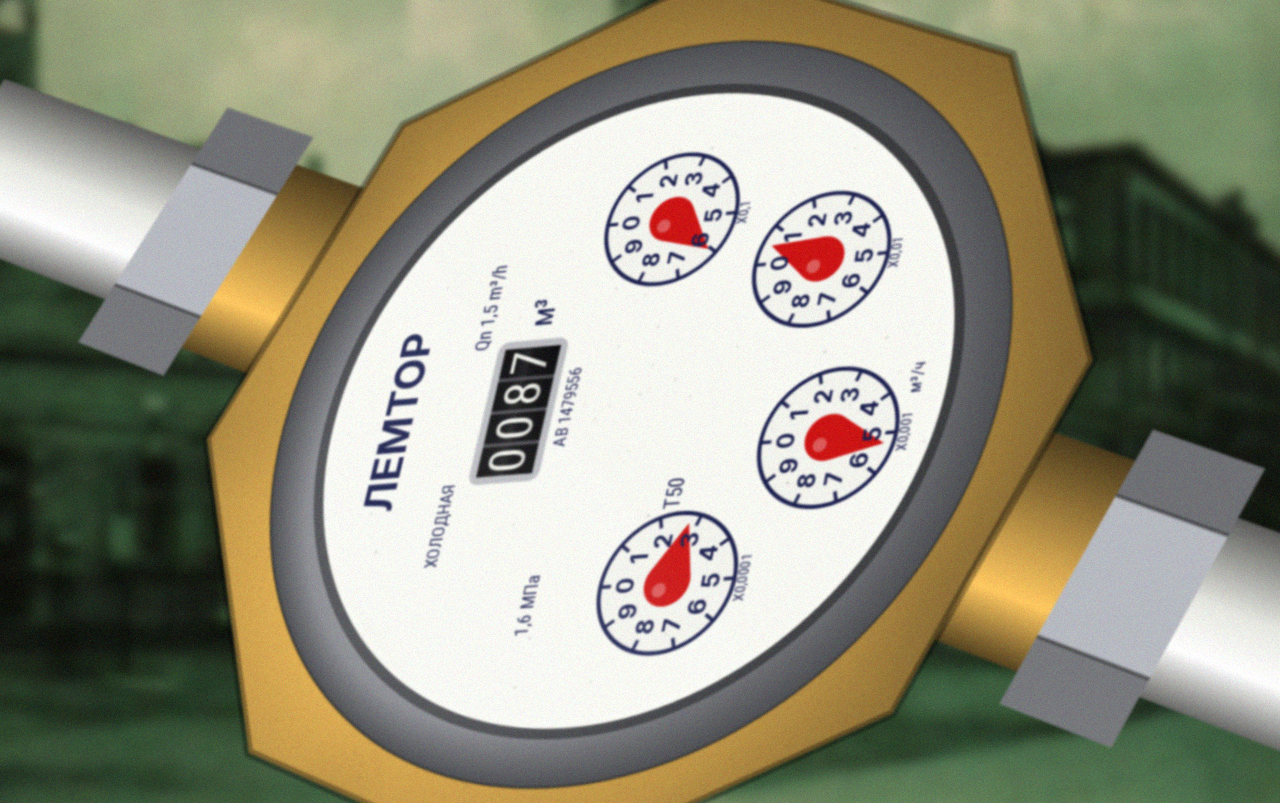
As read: {"value": 87.6052, "unit": "m³"}
